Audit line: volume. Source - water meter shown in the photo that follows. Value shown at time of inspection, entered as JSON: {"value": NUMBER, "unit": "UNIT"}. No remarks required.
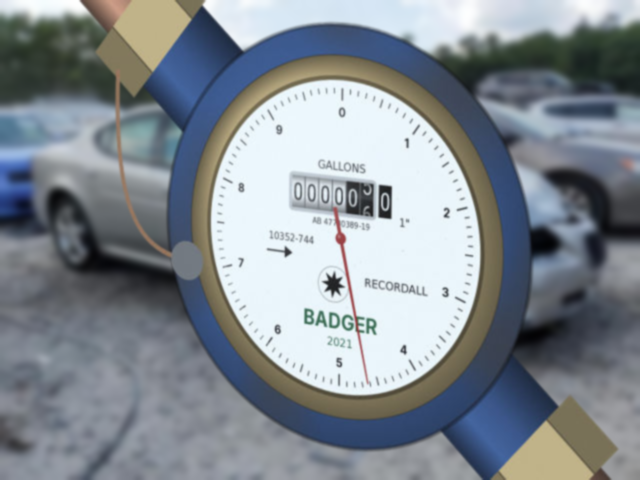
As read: {"value": 54.6, "unit": "gal"}
